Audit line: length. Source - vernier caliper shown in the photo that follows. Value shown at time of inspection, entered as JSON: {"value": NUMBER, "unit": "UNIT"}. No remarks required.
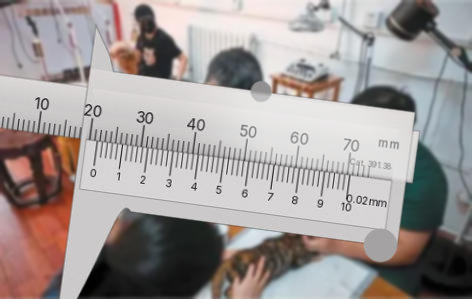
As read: {"value": 21.5, "unit": "mm"}
